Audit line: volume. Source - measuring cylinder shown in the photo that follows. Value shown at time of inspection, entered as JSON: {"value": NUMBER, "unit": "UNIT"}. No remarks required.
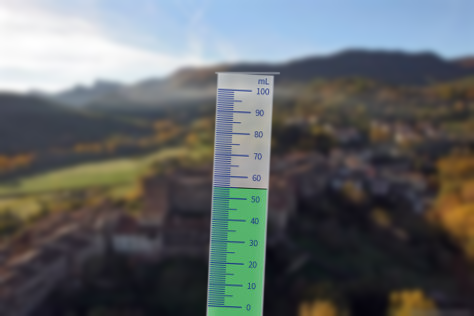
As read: {"value": 55, "unit": "mL"}
